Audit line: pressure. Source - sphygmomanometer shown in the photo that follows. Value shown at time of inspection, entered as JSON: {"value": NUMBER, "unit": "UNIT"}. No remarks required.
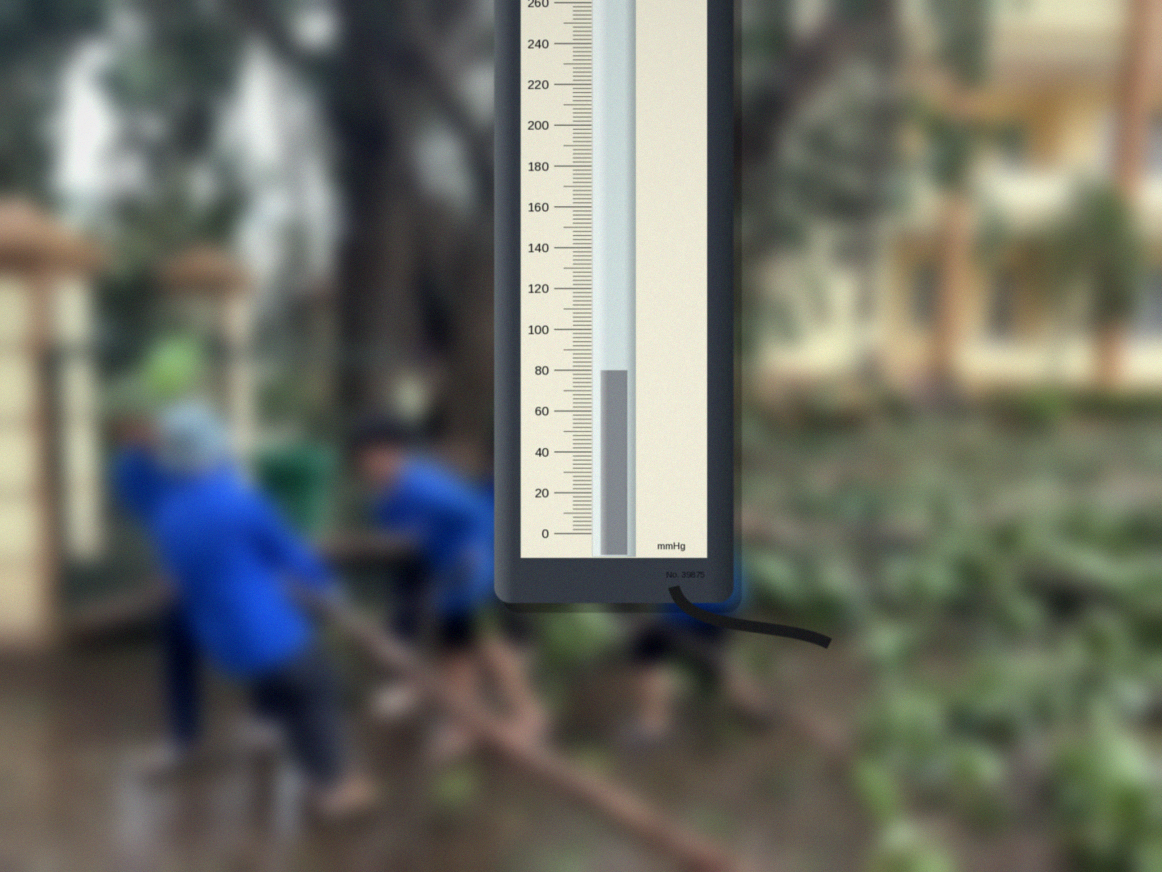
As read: {"value": 80, "unit": "mmHg"}
